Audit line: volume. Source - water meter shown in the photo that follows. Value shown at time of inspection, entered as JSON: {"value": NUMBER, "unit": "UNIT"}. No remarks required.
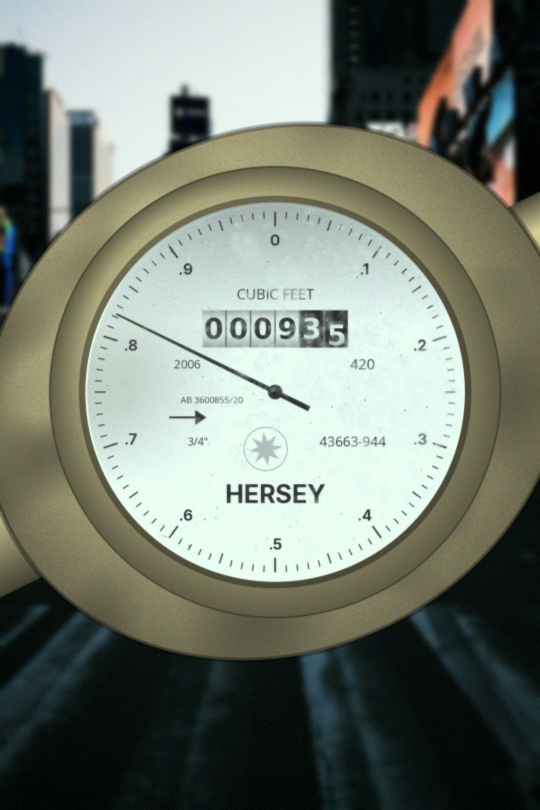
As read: {"value": 934.82, "unit": "ft³"}
